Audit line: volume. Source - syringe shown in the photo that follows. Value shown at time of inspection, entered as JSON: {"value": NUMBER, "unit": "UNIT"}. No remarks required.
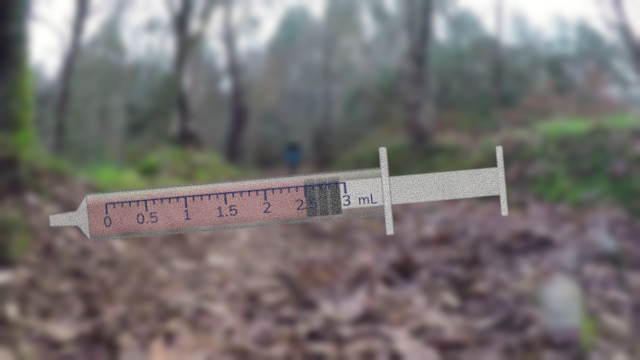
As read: {"value": 2.5, "unit": "mL"}
